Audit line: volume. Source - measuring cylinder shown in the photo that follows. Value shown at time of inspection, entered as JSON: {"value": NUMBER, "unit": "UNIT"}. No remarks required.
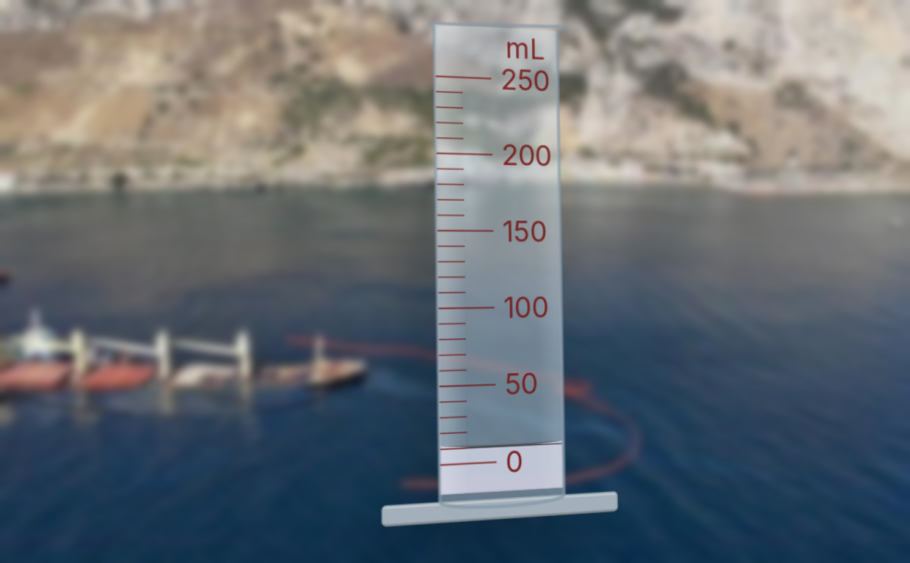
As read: {"value": 10, "unit": "mL"}
